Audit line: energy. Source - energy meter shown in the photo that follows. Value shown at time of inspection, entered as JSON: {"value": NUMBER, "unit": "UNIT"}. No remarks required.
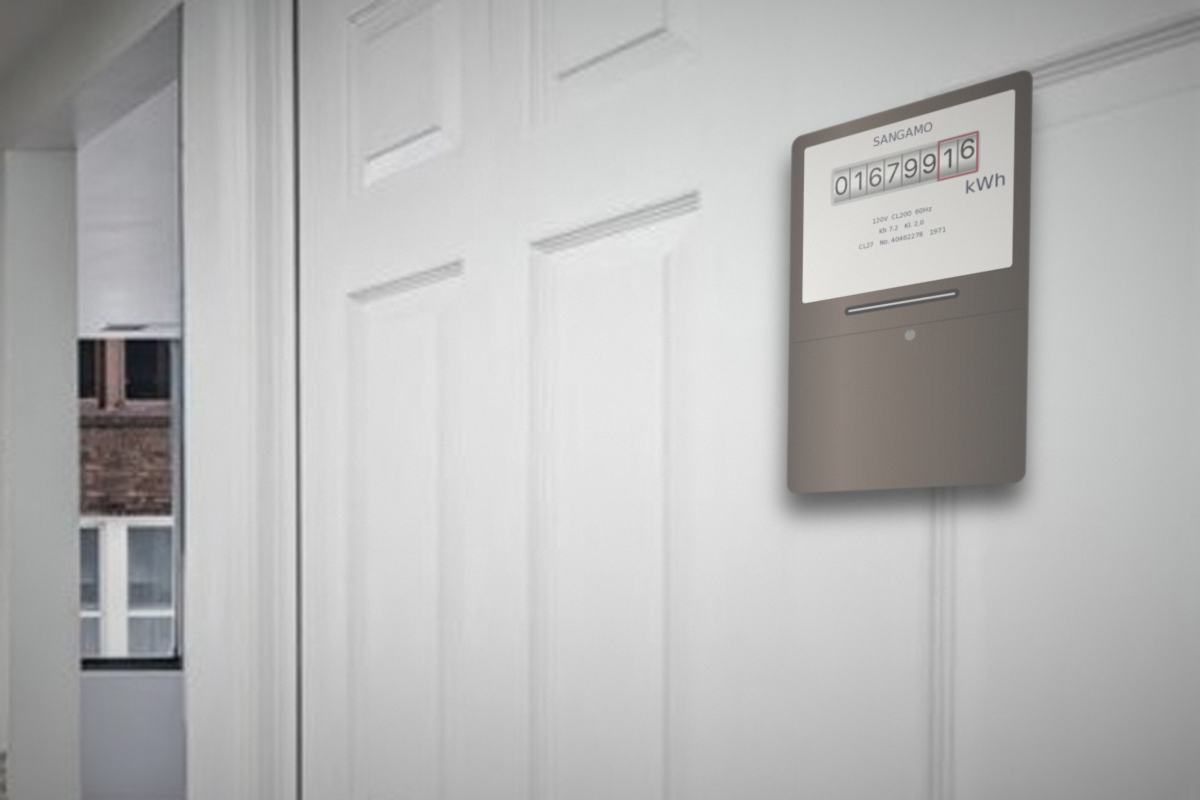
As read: {"value": 16799.16, "unit": "kWh"}
